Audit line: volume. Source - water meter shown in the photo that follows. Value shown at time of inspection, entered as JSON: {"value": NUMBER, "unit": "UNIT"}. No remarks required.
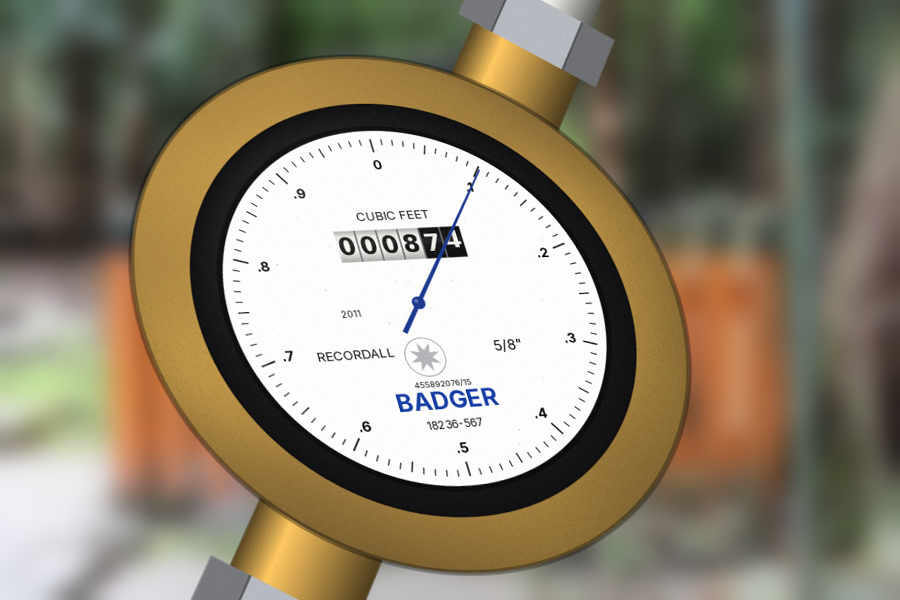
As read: {"value": 874.10, "unit": "ft³"}
